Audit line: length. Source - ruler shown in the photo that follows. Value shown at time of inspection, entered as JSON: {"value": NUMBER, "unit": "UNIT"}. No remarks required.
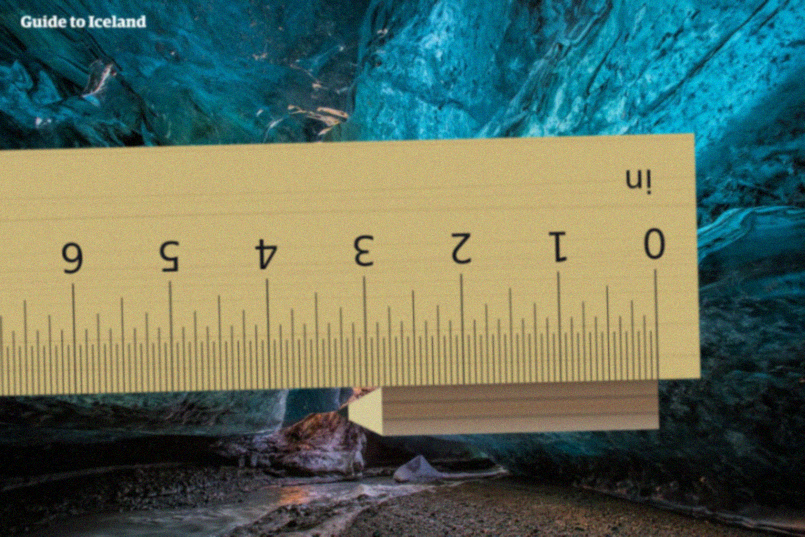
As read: {"value": 3.3125, "unit": "in"}
